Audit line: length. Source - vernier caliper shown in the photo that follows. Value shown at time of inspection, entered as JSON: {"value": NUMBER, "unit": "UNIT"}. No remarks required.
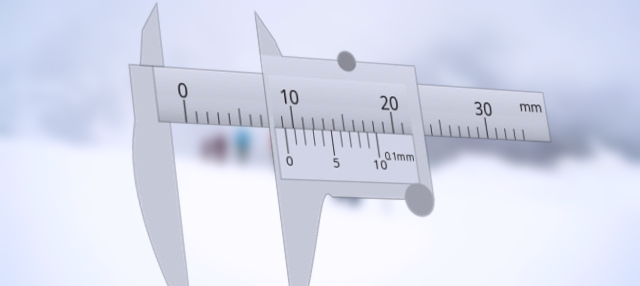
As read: {"value": 9.2, "unit": "mm"}
